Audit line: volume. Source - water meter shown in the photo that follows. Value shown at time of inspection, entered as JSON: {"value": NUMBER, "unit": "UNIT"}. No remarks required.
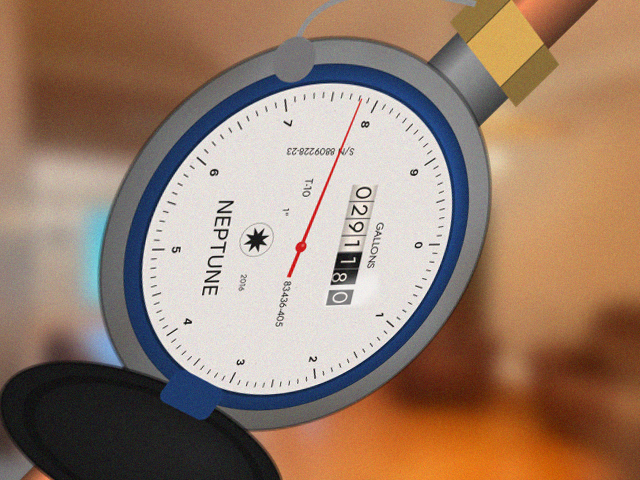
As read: {"value": 291177.8, "unit": "gal"}
